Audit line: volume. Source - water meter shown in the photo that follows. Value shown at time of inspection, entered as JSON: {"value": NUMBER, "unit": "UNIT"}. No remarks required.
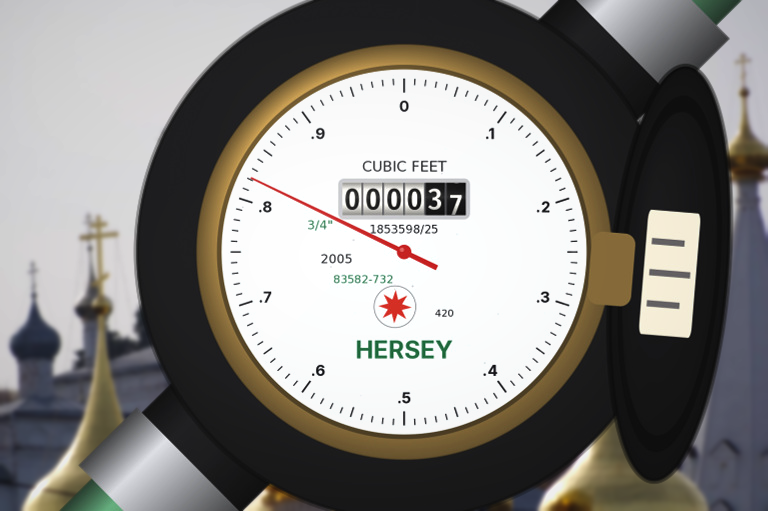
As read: {"value": 36.82, "unit": "ft³"}
